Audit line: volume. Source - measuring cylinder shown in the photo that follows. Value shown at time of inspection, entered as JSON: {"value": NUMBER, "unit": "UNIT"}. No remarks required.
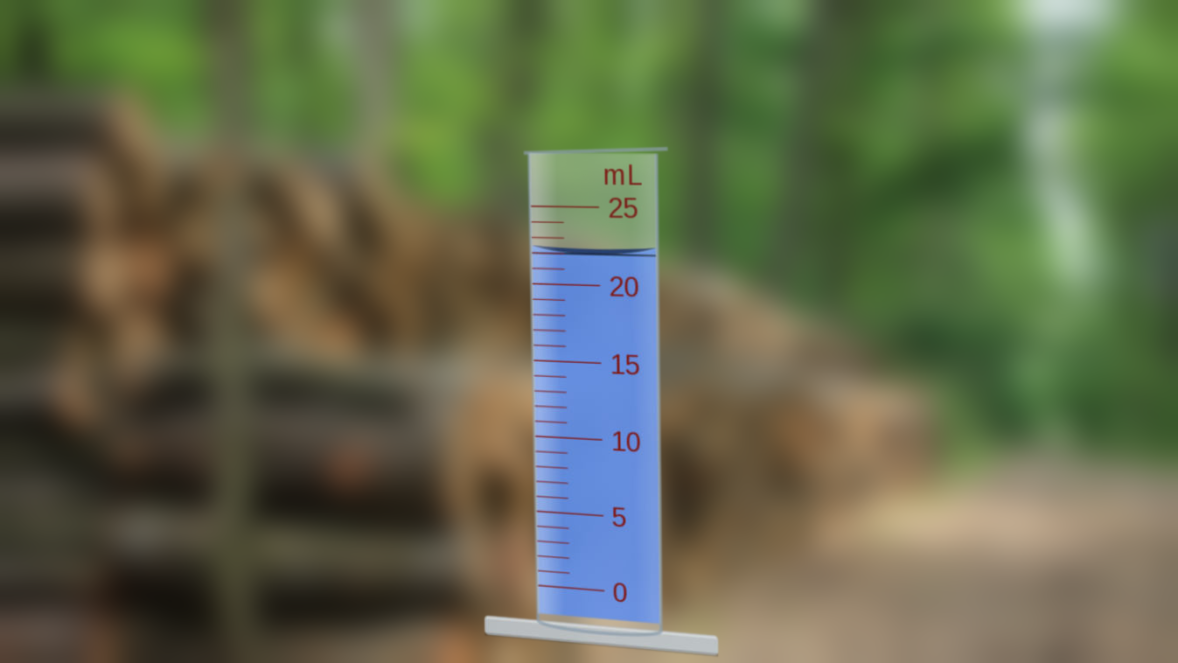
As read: {"value": 22, "unit": "mL"}
